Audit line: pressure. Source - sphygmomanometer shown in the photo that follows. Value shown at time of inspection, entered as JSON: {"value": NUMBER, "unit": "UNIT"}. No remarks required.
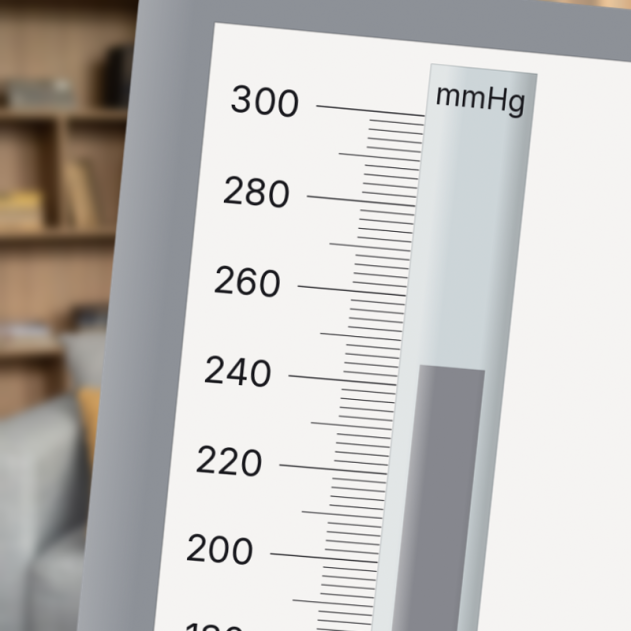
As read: {"value": 245, "unit": "mmHg"}
